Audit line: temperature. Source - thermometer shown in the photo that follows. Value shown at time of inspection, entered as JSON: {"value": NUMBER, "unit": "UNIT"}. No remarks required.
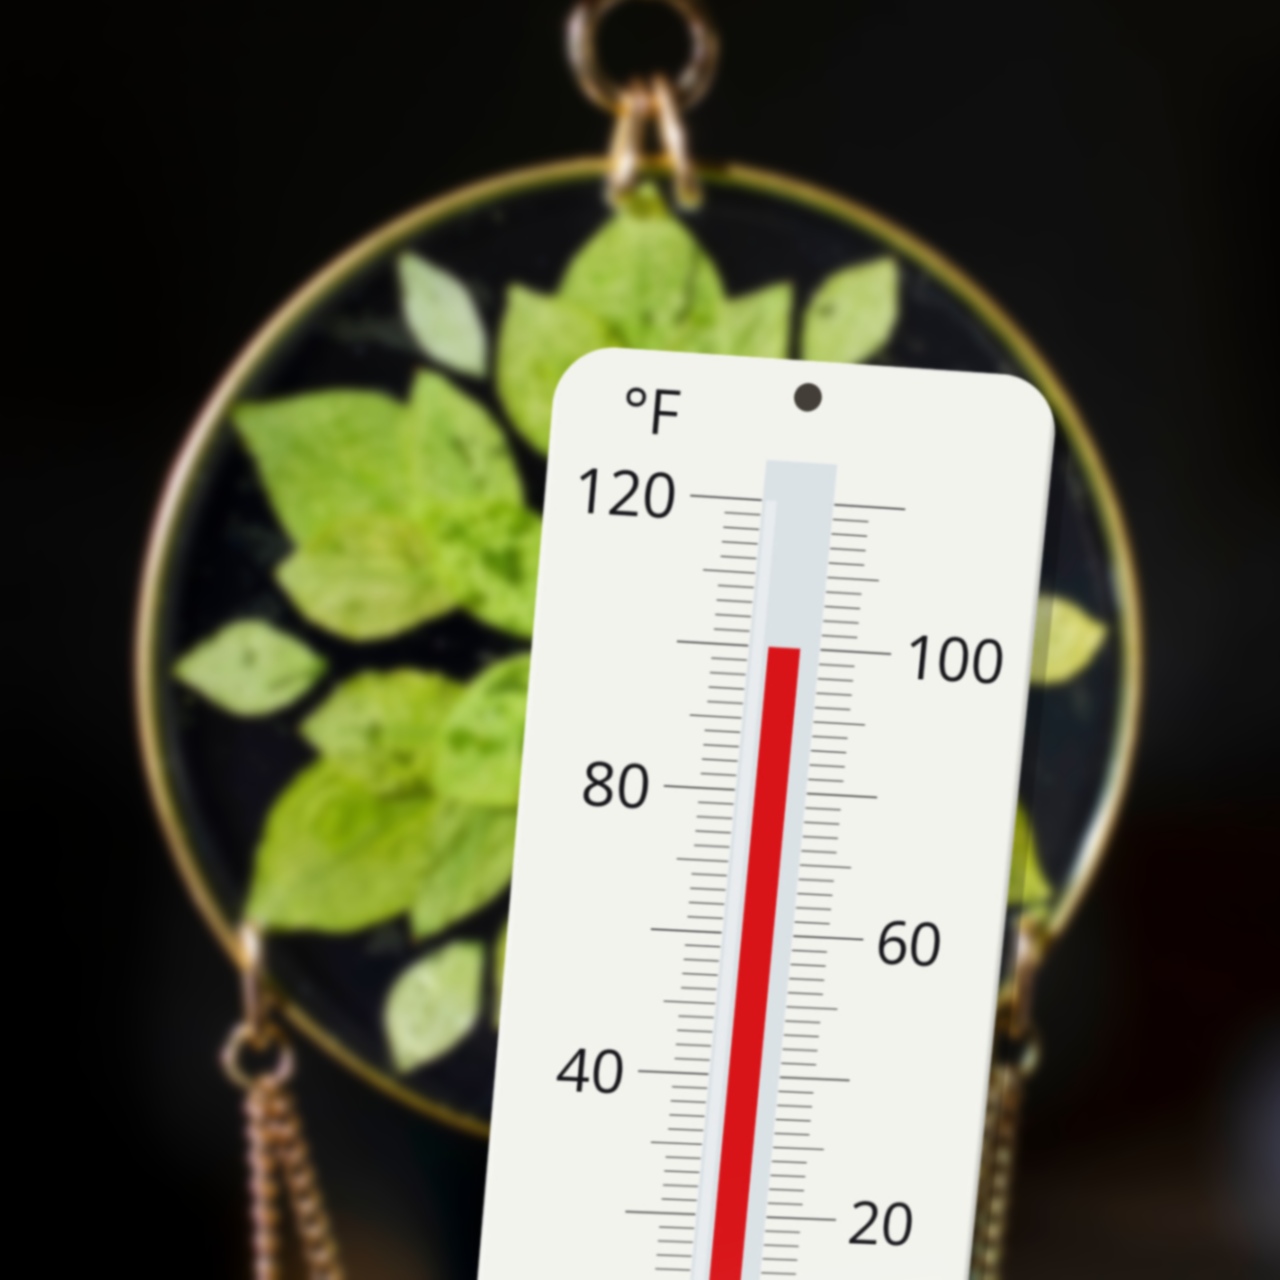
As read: {"value": 100, "unit": "°F"}
